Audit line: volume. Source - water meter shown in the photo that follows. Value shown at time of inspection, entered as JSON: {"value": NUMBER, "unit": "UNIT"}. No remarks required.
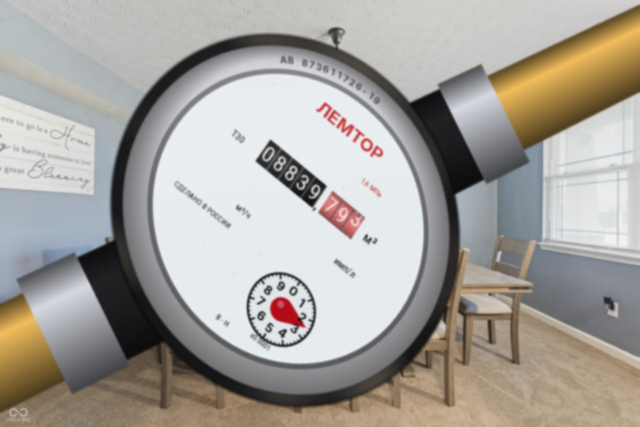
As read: {"value": 8839.7932, "unit": "m³"}
